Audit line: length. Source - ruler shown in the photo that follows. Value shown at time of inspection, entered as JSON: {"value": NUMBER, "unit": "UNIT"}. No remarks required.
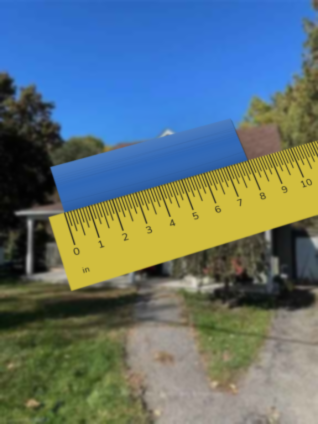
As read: {"value": 8, "unit": "in"}
